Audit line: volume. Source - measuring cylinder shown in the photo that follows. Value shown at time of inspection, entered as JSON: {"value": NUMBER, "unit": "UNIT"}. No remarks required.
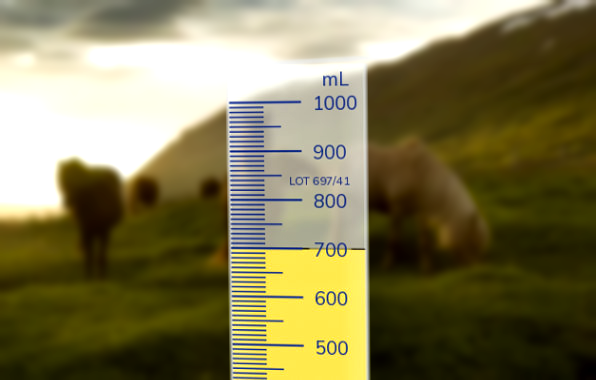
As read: {"value": 700, "unit": "mL"}
